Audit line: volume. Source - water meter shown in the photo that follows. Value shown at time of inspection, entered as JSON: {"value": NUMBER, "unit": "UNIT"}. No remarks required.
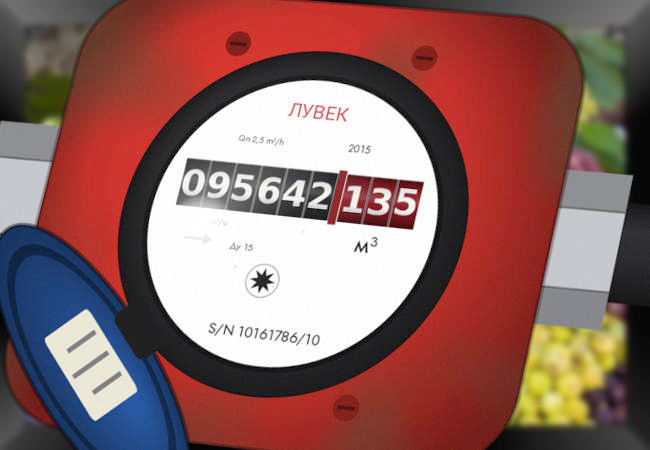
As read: {"value": 95642.135, "unit": "m³"}
